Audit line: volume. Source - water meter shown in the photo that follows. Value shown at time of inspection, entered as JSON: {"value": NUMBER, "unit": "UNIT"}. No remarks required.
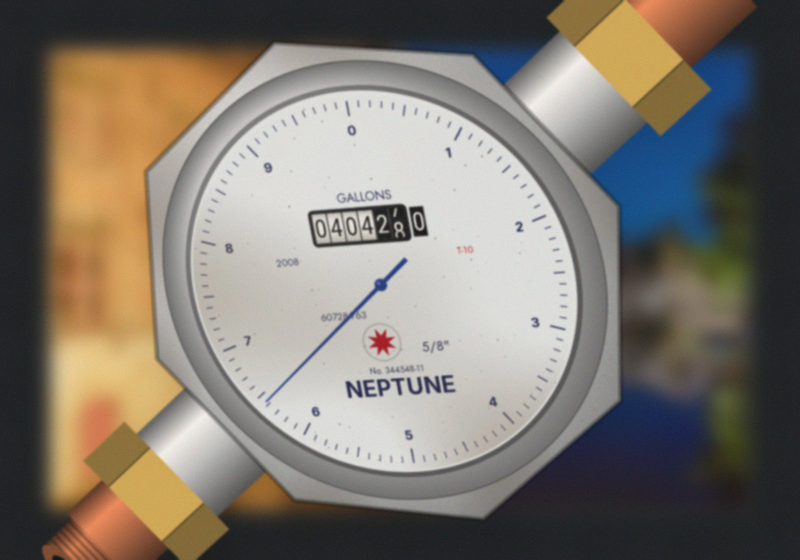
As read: {"value": 404276.4, "unit": "gal"}
